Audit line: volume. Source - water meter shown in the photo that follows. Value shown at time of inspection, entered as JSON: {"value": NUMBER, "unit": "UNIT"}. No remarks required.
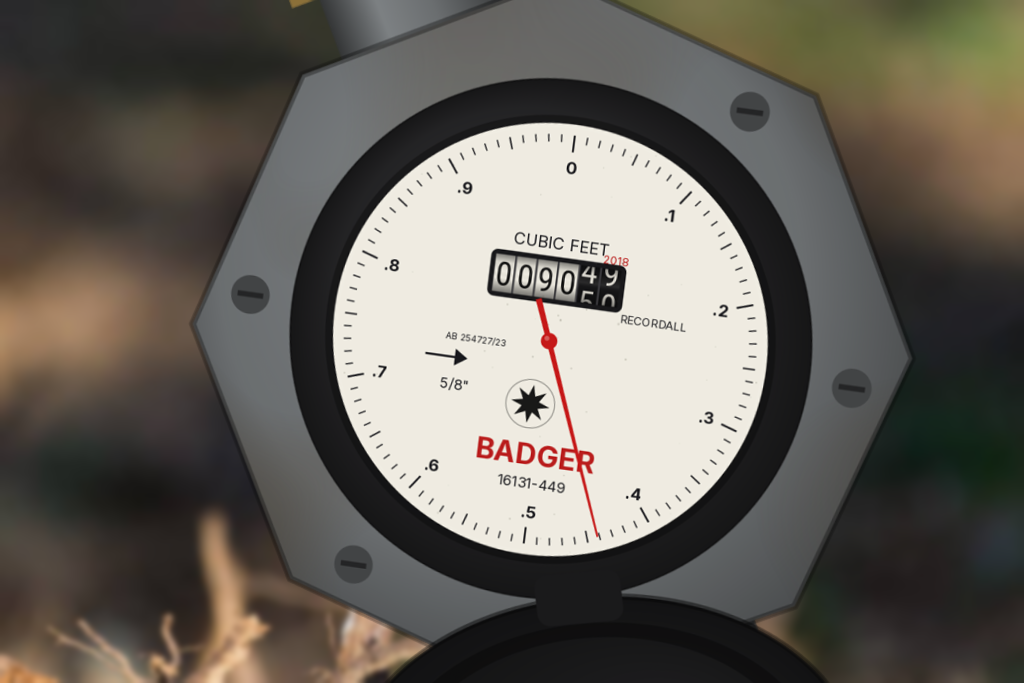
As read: {"value": 9049.44, "unit": "ft³"}
